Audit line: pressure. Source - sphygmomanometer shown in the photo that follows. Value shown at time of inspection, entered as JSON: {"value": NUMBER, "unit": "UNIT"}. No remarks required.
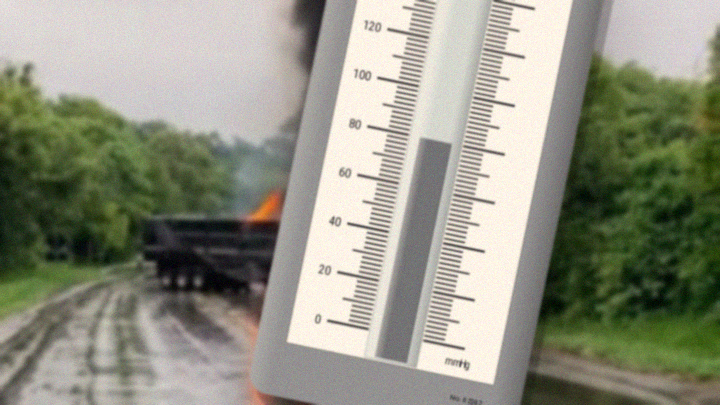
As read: {"value": 80, "unit": "mmHg"}
